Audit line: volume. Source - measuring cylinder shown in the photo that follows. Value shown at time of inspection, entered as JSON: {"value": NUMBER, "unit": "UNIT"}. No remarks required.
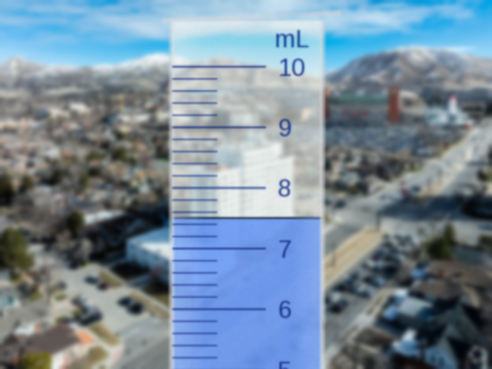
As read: {"value": 7.5, "unit": "mL"}
